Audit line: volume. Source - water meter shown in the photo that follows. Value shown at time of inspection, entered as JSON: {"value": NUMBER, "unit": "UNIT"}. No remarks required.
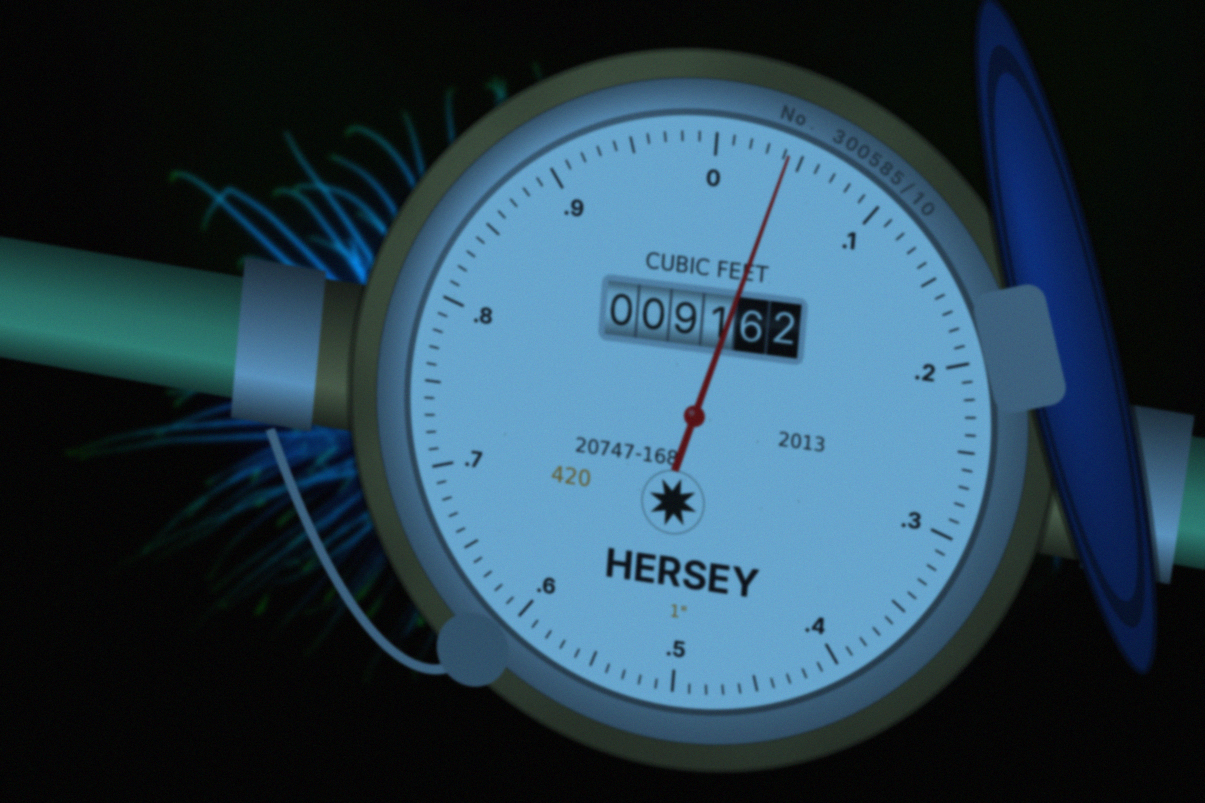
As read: {"value": 9162.04, "unit": "ft³"}
